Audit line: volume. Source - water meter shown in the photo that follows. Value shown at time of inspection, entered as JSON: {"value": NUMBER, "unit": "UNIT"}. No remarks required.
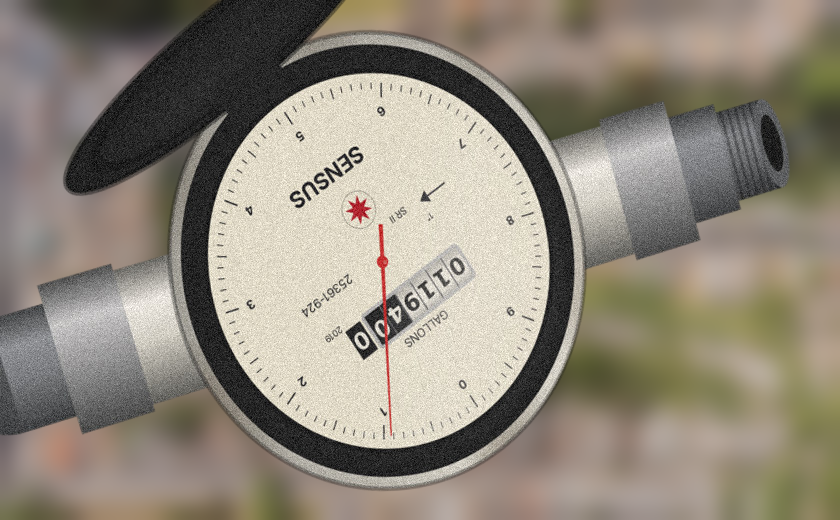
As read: {"value": 119400.9, "unit": "gal"}
